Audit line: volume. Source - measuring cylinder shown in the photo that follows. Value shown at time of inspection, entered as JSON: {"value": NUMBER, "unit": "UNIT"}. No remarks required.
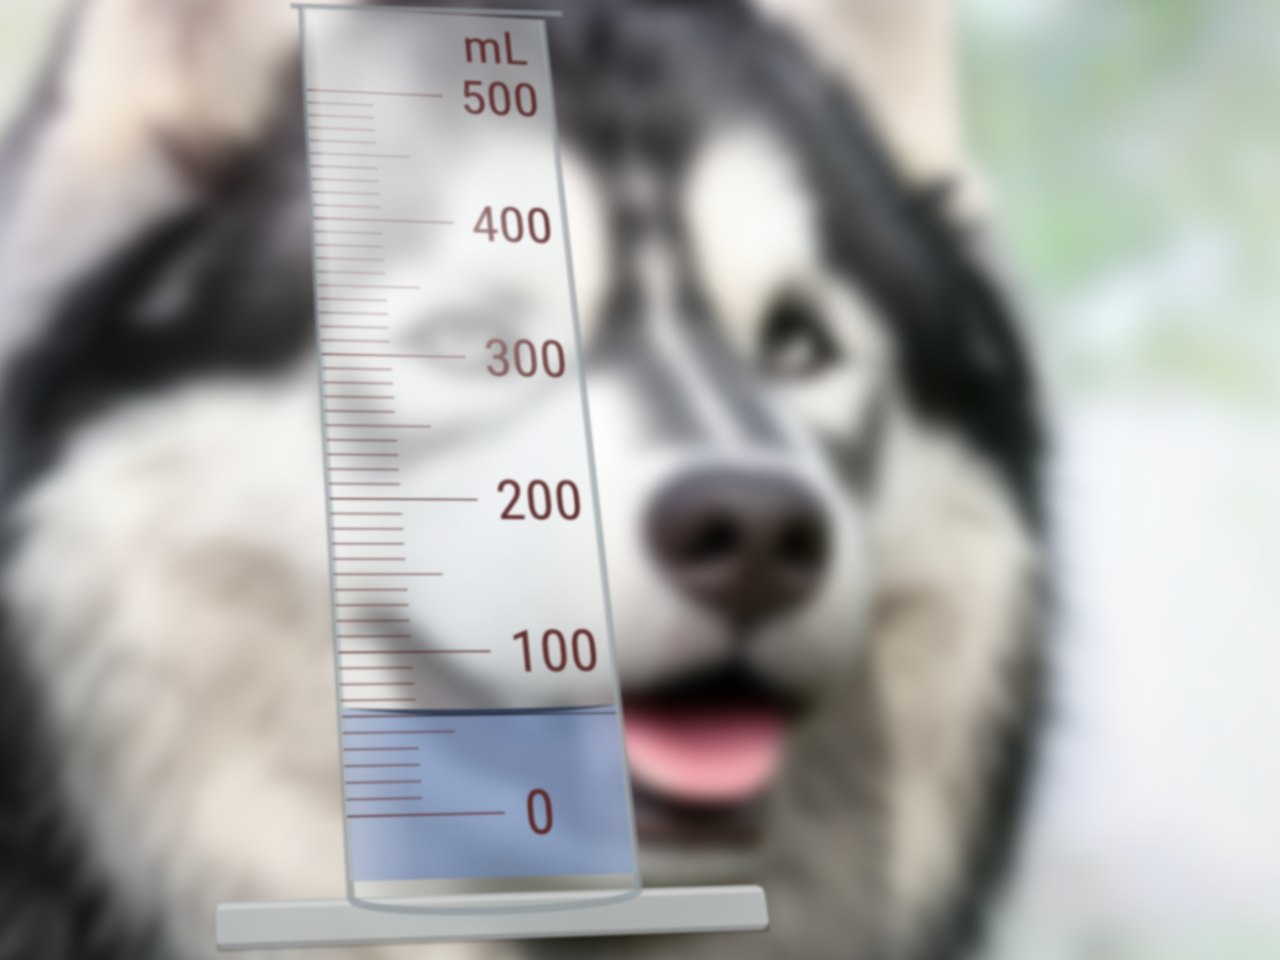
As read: {"value": 60, "unit": "mL"}
